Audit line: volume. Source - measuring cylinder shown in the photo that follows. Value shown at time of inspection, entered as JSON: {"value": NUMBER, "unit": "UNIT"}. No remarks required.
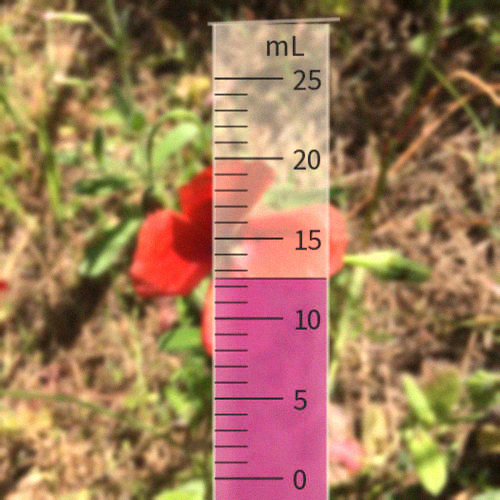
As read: {"value": 12.5, "unit": "mL"}
